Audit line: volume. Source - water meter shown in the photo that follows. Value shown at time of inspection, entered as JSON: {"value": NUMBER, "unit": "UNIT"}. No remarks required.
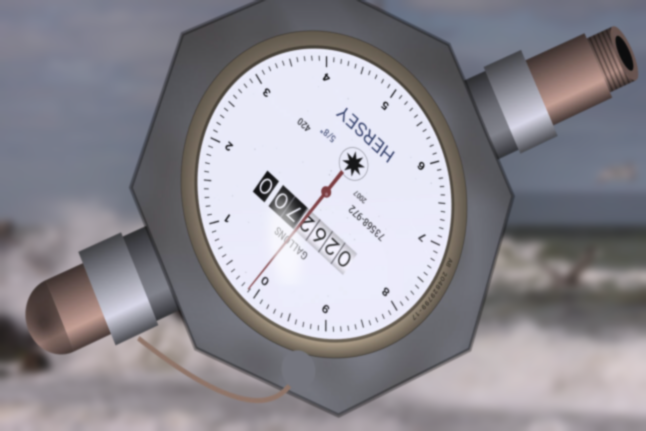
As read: {"value": 262700.1, "unit": "gal"}
